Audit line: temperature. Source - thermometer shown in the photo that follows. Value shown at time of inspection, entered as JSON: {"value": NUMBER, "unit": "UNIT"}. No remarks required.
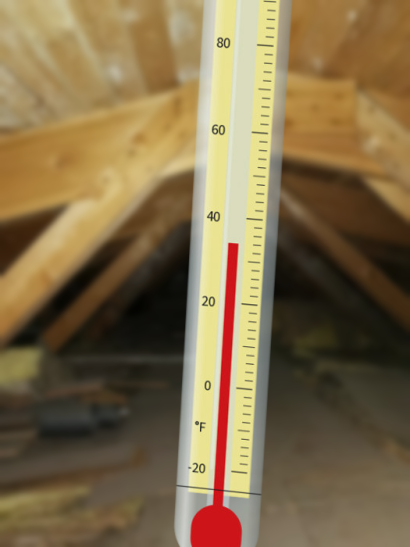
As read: {"value": 34, "unit": "°F"}
